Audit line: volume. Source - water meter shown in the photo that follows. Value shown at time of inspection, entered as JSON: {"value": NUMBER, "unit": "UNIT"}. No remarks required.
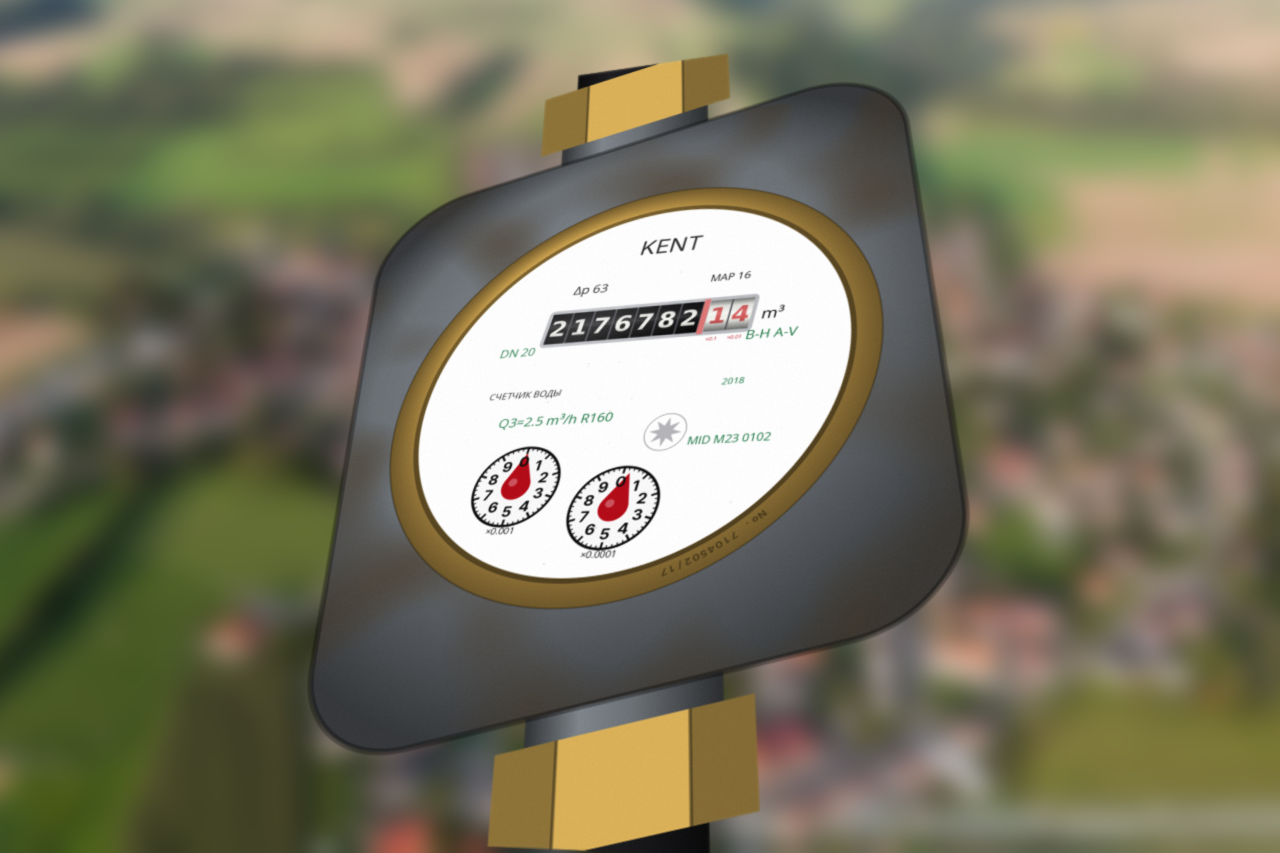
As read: {"value": 2176782.1400, "unit": "m³"}
